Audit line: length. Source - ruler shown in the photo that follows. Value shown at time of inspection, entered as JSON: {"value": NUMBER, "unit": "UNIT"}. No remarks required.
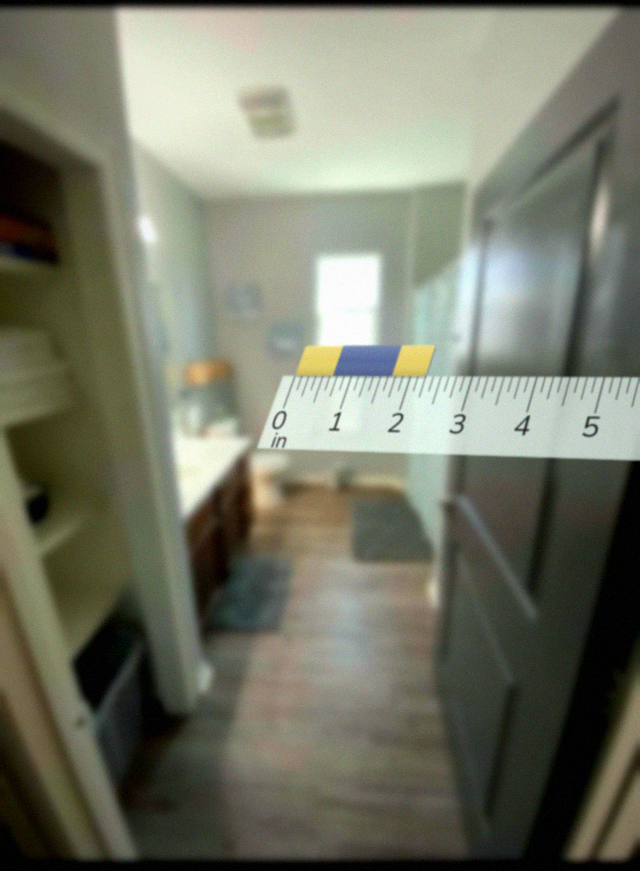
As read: {"value": 2.25, "unit": "in"}
